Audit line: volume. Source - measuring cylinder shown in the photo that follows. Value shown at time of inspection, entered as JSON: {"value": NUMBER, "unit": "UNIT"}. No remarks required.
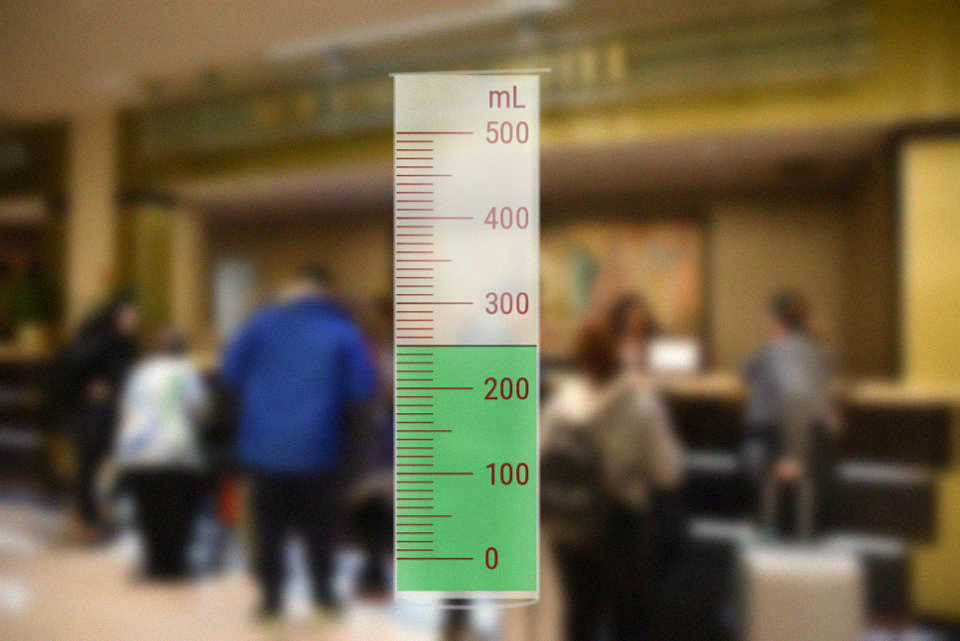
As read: {"value": 250, "unit": "mL"}
